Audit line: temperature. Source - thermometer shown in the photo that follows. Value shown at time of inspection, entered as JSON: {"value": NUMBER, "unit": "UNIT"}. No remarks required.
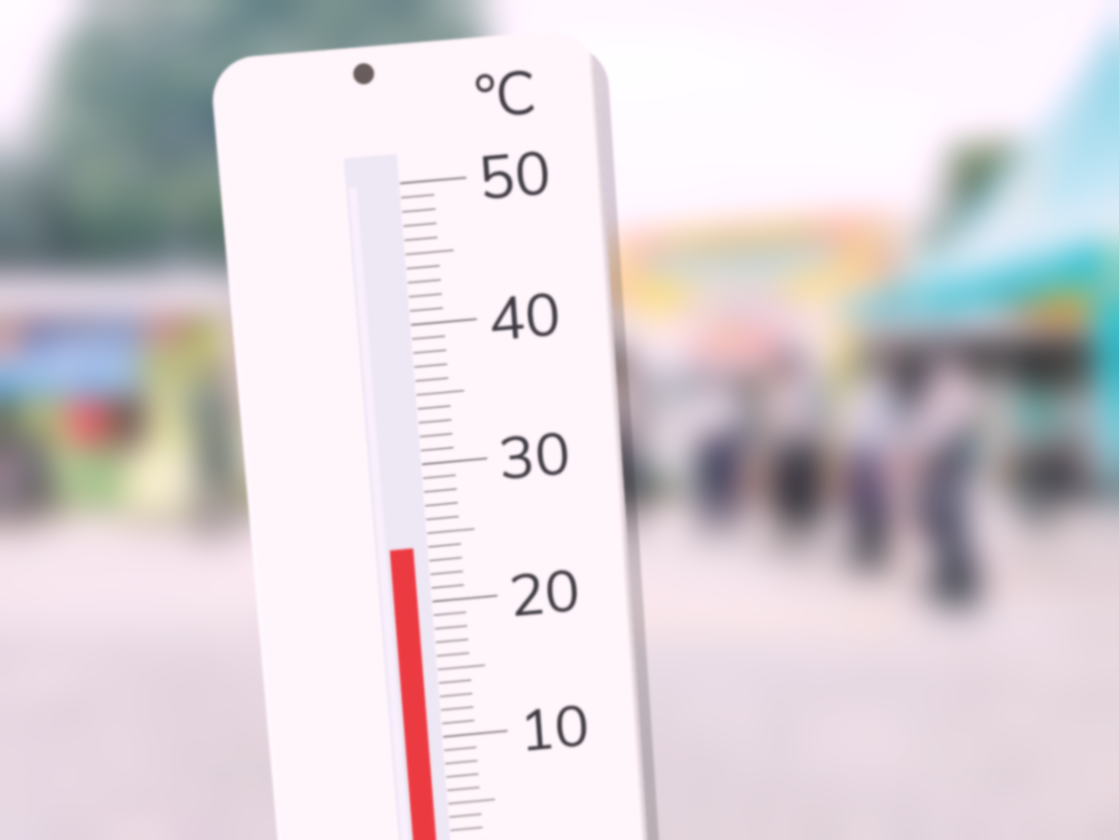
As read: {"value": 24, "unit": "°C"}
